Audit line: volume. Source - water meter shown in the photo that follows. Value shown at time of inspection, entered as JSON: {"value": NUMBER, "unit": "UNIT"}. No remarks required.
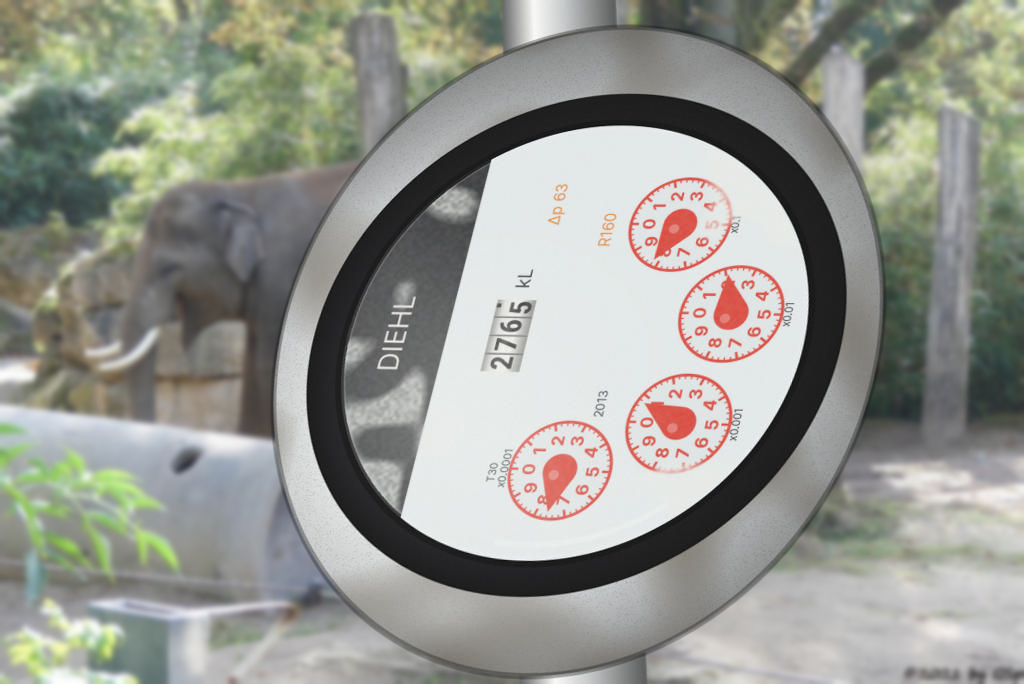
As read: {"value": 2764.8207, "unit": "kL"}
